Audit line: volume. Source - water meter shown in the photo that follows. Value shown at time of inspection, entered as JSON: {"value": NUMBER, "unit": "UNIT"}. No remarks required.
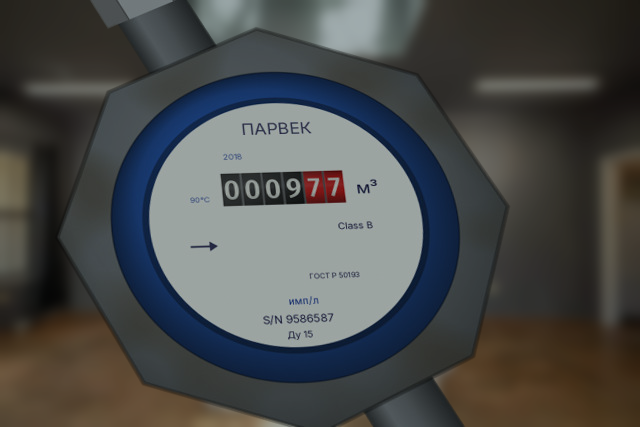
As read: {"value": 9.77, "unit": "m³"}
